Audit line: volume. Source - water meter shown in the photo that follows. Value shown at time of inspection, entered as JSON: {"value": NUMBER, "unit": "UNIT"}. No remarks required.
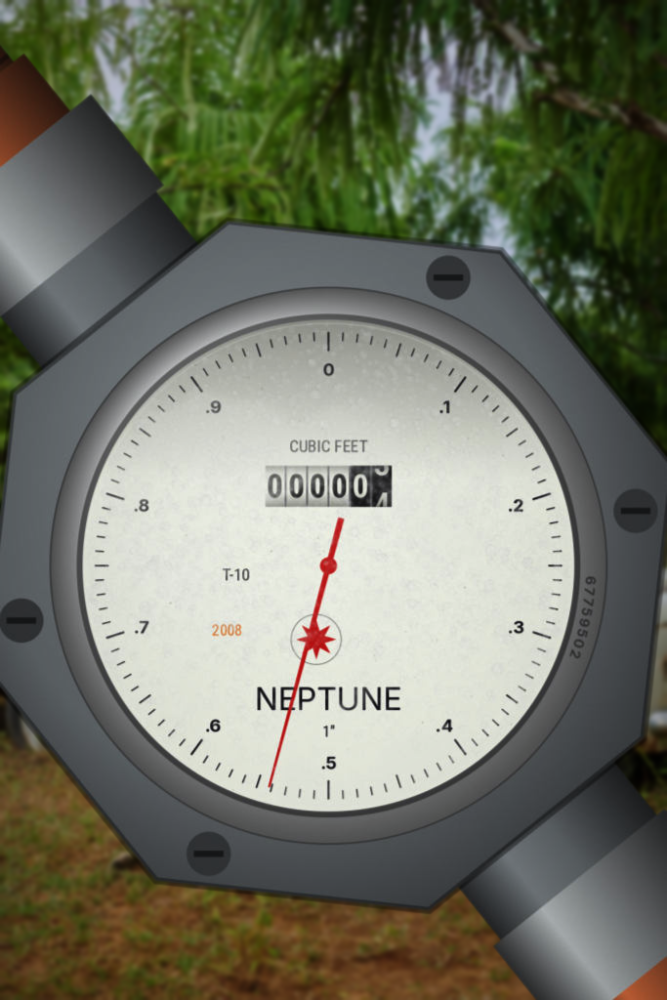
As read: {"value": 3.54, "unit": "ft³"}
